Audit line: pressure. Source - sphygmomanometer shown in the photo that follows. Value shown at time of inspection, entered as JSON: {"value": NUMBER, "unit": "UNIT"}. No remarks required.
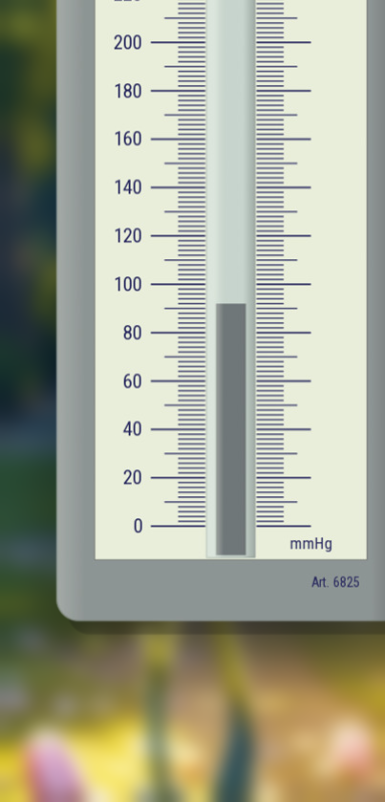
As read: {"value": 92, "unit": "mmHg"}
